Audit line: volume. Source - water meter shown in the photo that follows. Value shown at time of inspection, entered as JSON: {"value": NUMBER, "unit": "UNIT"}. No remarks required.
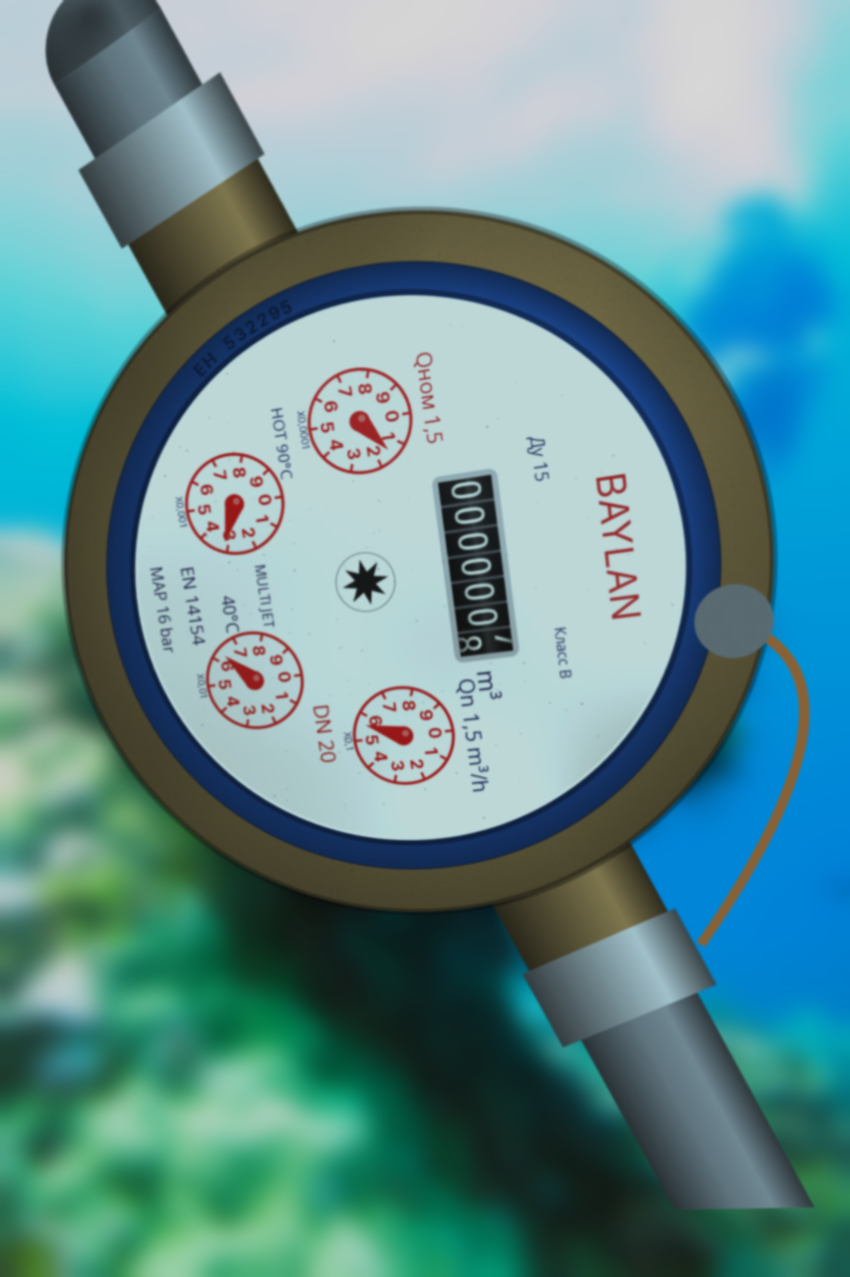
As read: {"value": 7.5631, "unit": "m³"}
